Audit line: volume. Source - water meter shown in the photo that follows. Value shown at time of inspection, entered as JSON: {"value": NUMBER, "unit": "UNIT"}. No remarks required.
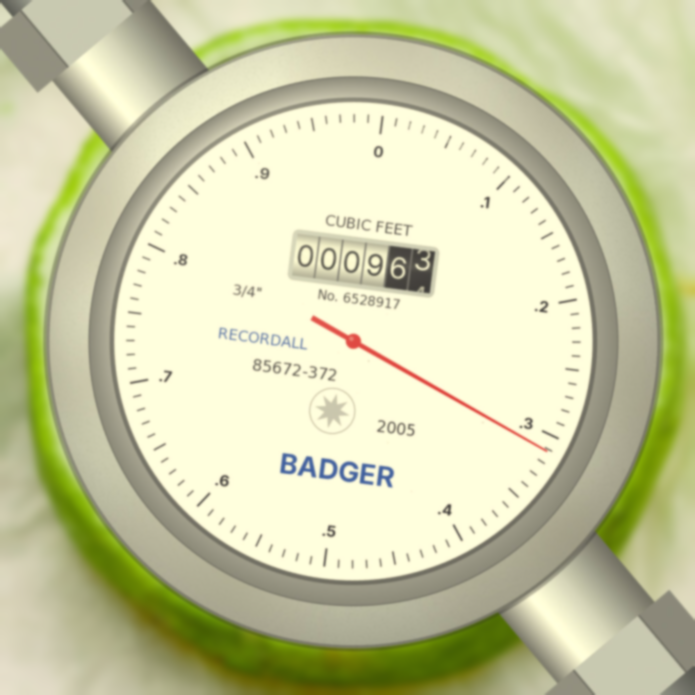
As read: {"value": 963.31, "unit": "ft³"}
